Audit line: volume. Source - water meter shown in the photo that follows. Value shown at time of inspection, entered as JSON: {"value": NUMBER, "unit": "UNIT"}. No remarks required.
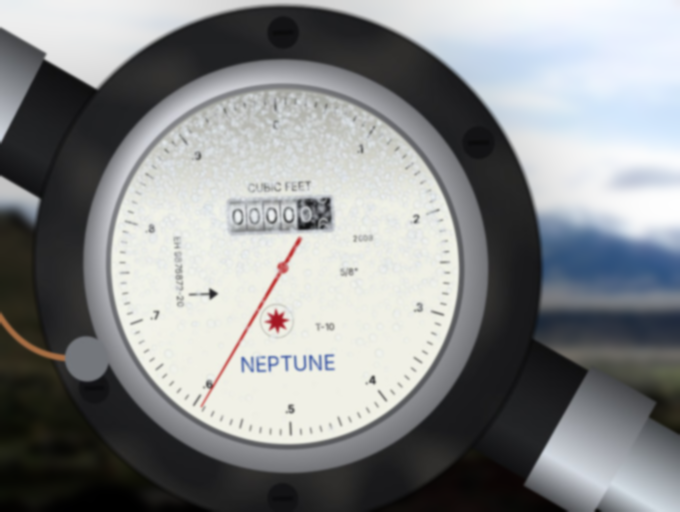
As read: {"value": 5.59, "unit": "ft³"}
